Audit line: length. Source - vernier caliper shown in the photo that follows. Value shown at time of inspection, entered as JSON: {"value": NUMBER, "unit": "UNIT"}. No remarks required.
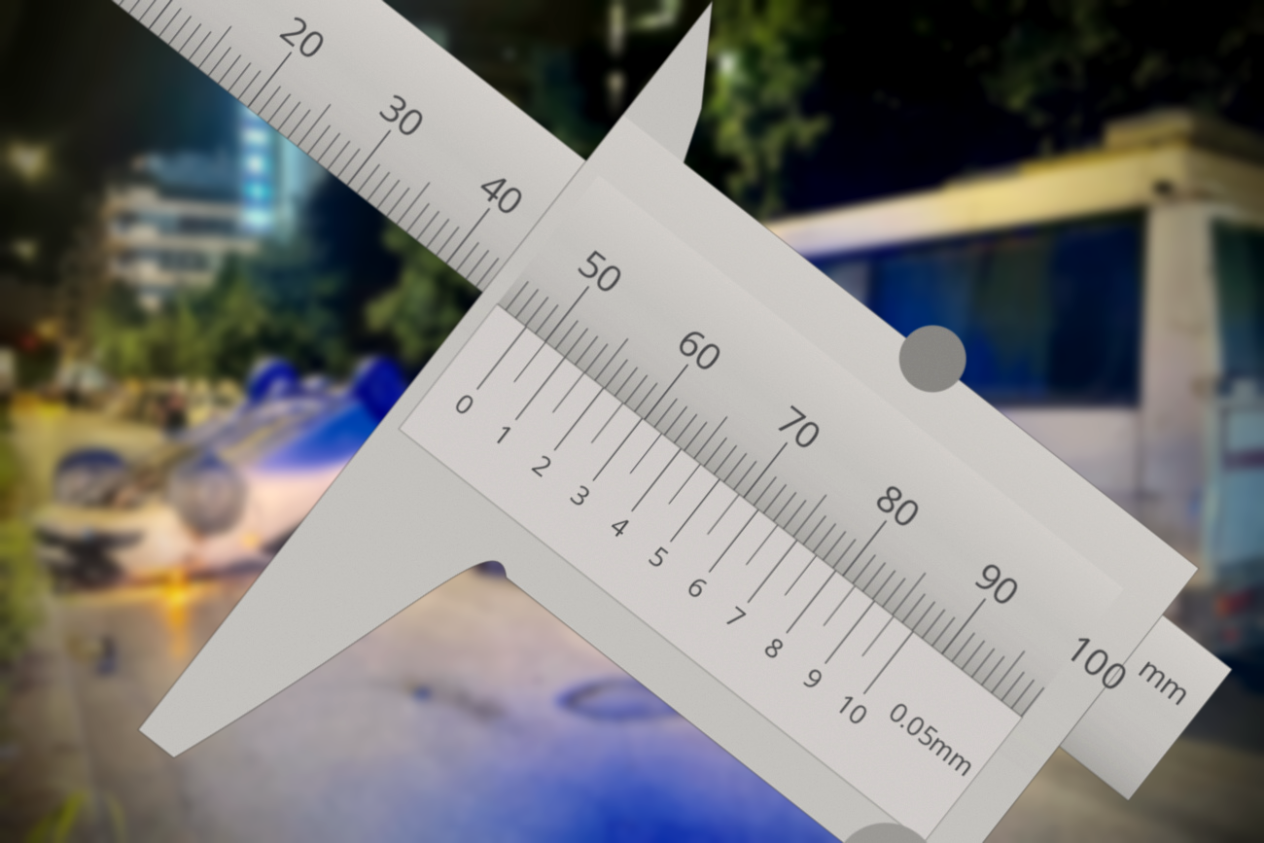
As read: {"value": 48.1, "unit": "mm"}
